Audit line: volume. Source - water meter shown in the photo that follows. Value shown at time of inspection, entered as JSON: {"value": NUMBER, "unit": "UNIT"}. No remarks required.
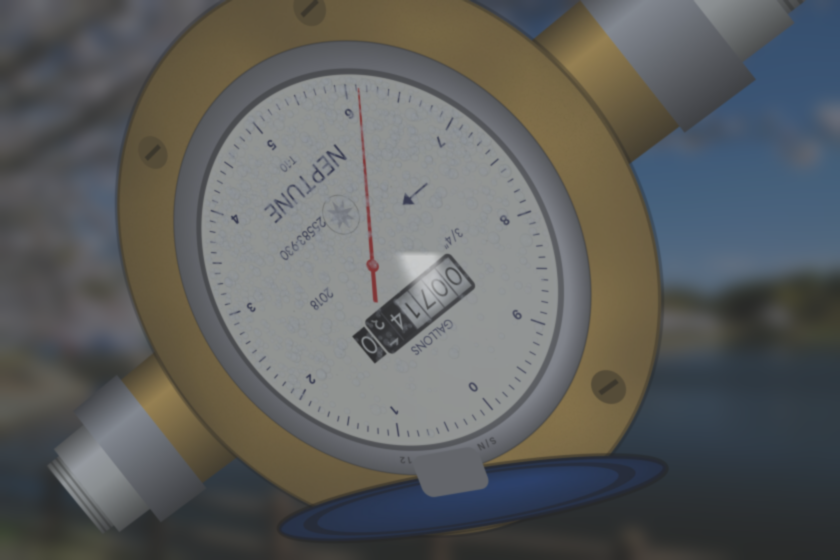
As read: {"value": 71426.1, "unit": "gal"}
